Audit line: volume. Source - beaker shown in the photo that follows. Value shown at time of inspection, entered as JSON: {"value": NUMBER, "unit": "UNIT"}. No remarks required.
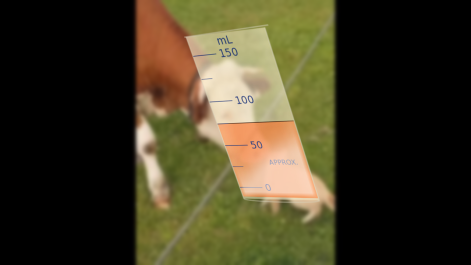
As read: {"value": 75, "unit": "mL"}
